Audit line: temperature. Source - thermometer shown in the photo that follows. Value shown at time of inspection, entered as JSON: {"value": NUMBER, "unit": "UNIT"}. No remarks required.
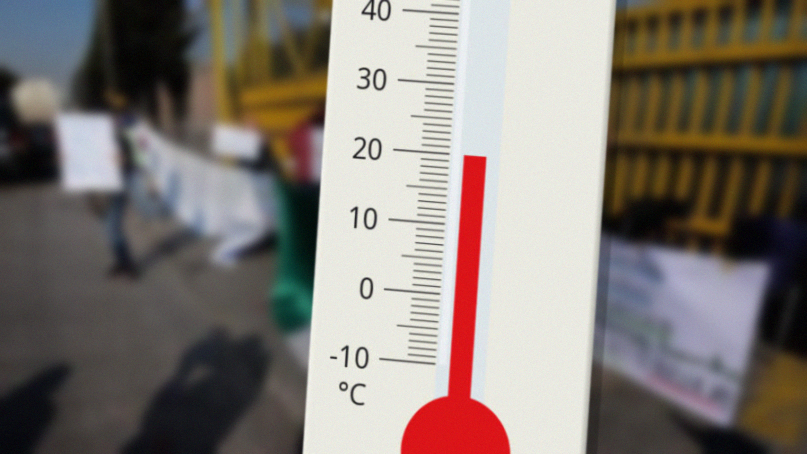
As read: {"value": 20, "unit": "°C"}
